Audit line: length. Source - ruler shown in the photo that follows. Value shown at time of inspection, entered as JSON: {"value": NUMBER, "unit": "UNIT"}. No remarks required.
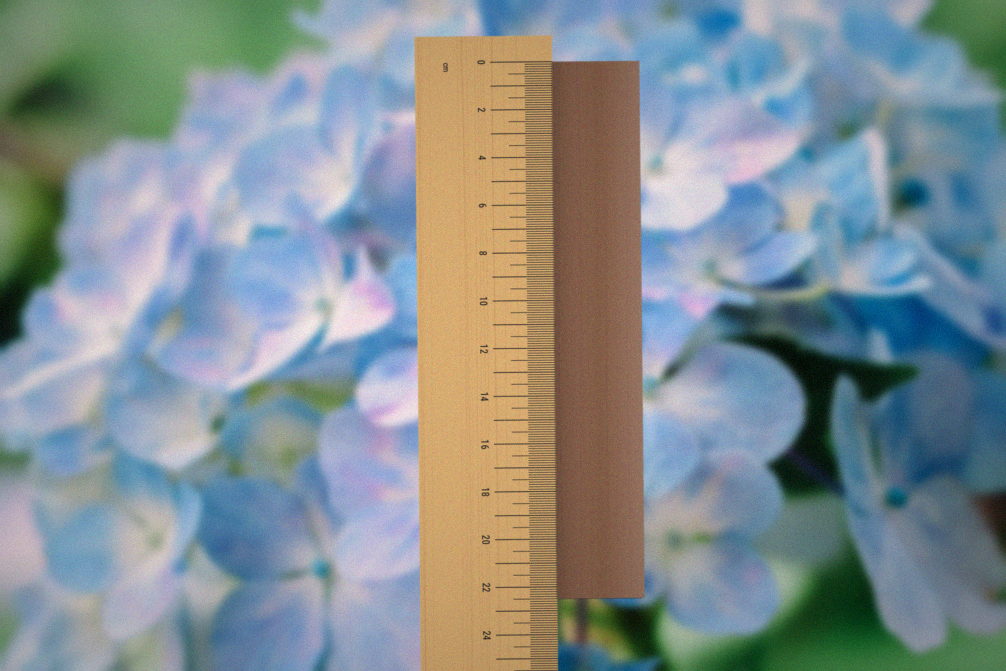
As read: {"value": 22.5, "unit": "cm"}
